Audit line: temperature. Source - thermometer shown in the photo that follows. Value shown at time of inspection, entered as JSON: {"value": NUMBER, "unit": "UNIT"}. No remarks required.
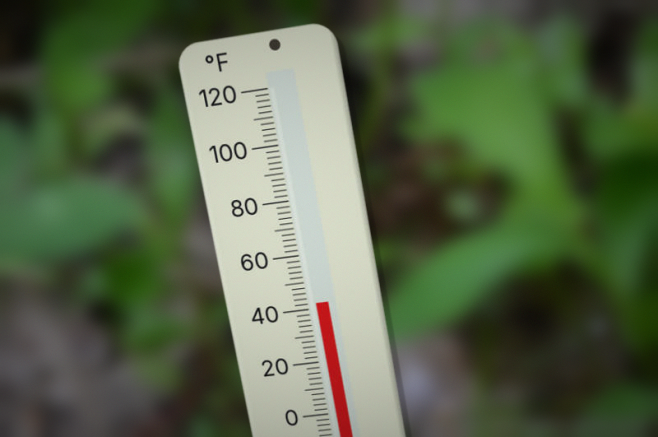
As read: {"value": 42, "unit": "°F"}
